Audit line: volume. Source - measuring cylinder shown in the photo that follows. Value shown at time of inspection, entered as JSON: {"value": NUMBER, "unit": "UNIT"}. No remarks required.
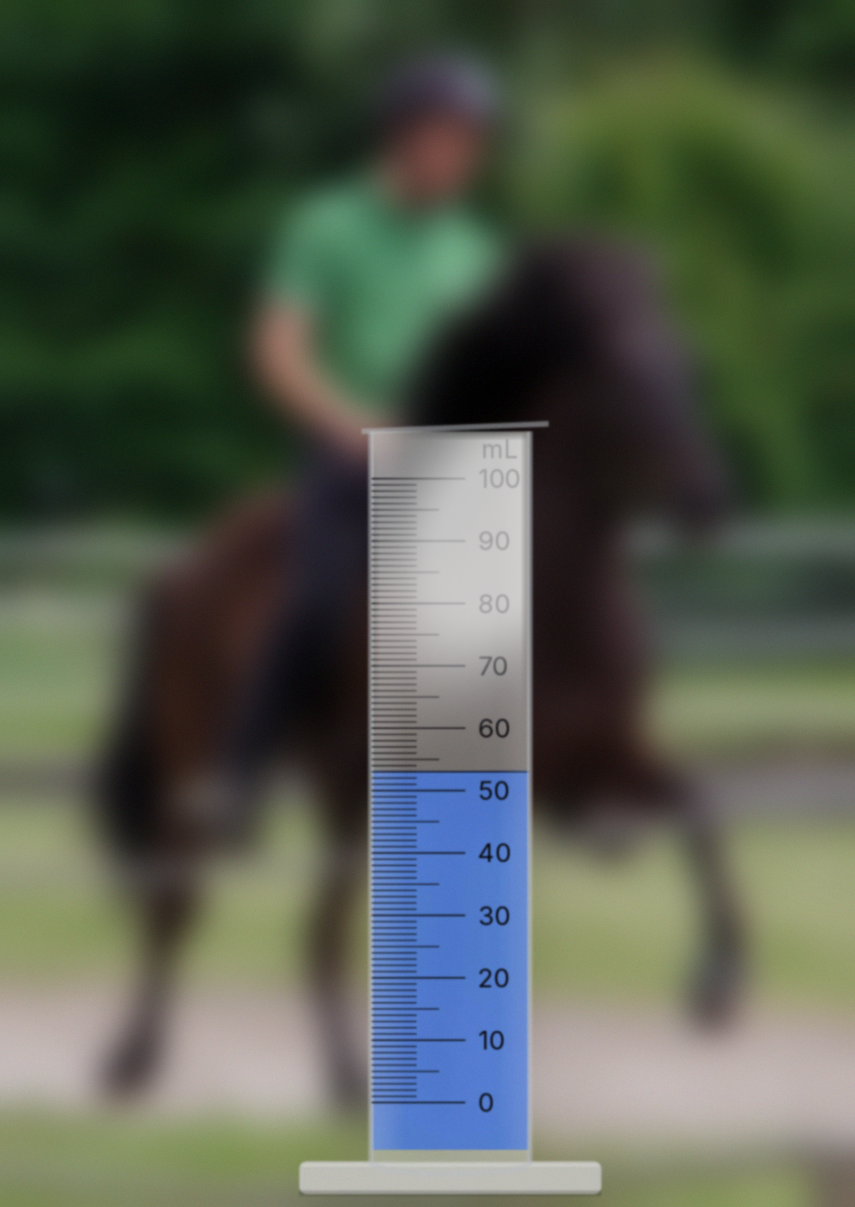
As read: {"value": 53, "unit": "mL"}
